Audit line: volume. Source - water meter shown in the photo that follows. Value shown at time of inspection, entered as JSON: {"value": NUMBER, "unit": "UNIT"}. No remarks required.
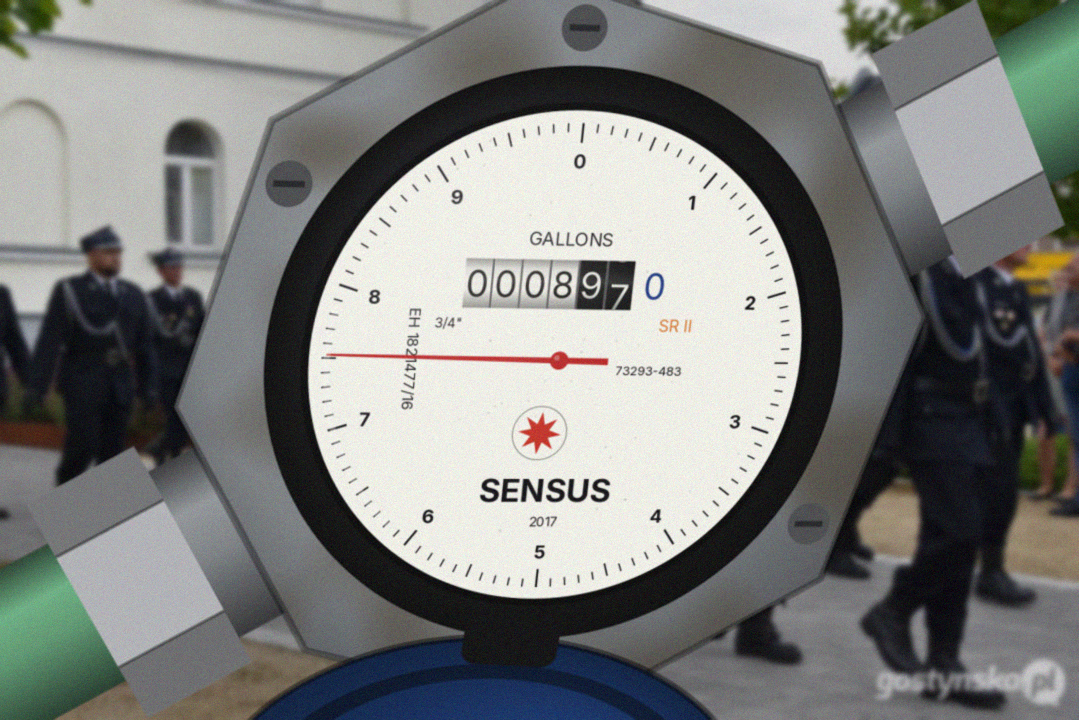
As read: {"value": 8967.5, "unit": "gal"}
